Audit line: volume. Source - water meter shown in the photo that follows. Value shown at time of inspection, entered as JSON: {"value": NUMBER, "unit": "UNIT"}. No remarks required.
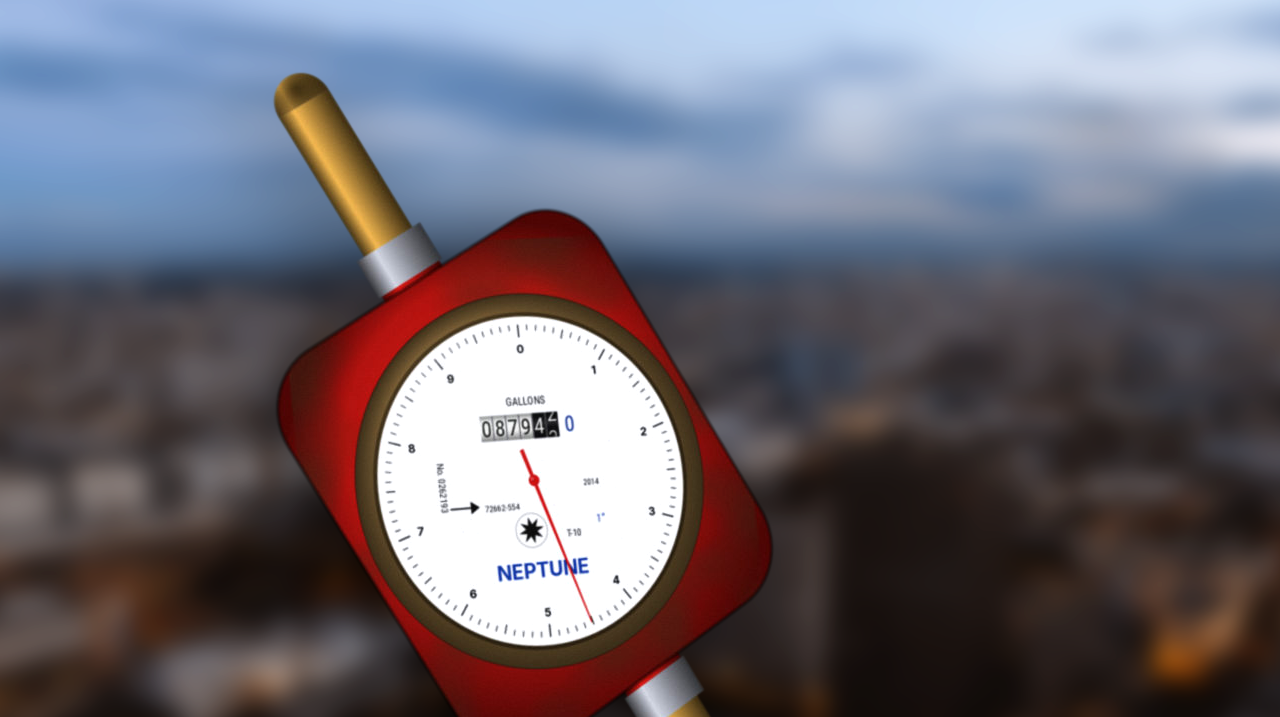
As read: {"value": 879424.5, "unit": "gal"}
